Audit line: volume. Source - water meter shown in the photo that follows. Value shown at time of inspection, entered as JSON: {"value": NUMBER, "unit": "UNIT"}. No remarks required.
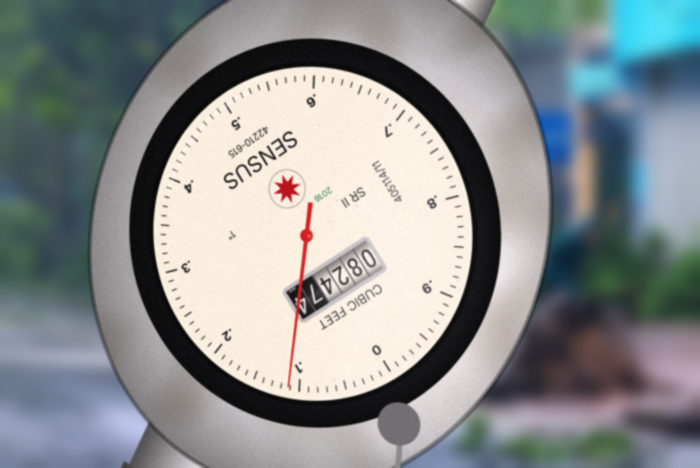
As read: {"value": 82474.11, "unit": "ft³"}
